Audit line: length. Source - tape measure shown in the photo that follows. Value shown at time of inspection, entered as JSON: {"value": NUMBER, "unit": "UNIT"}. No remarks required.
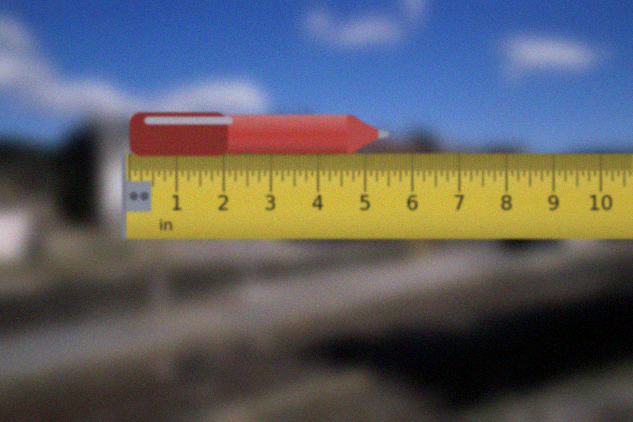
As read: {"value": 5.5, "unit": "in"}
